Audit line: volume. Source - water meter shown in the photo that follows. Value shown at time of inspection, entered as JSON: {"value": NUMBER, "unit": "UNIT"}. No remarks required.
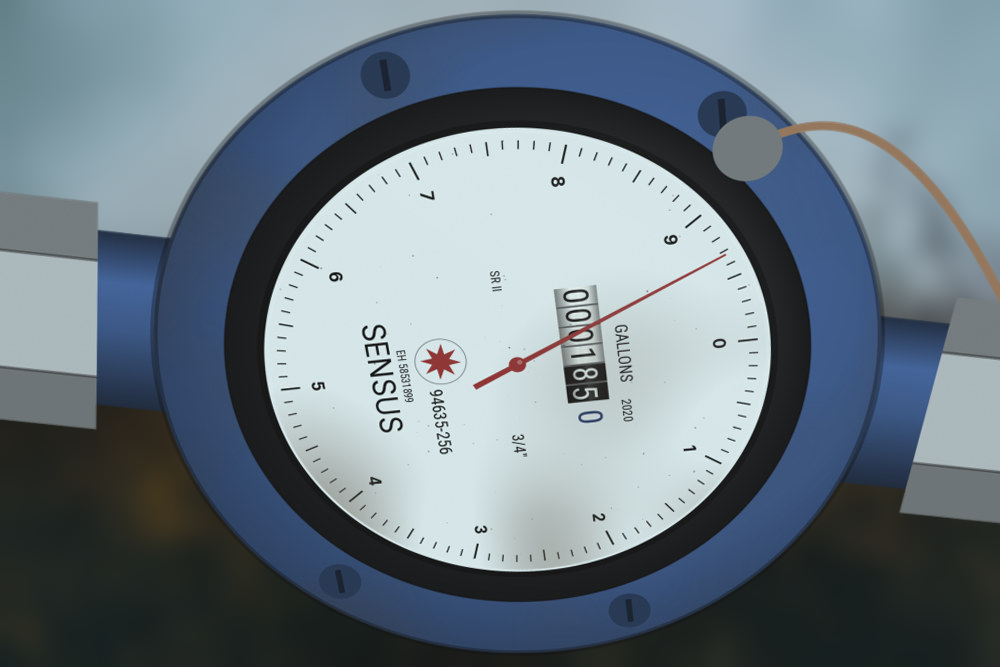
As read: {"value": 1849.3, "unit": "gal"}
